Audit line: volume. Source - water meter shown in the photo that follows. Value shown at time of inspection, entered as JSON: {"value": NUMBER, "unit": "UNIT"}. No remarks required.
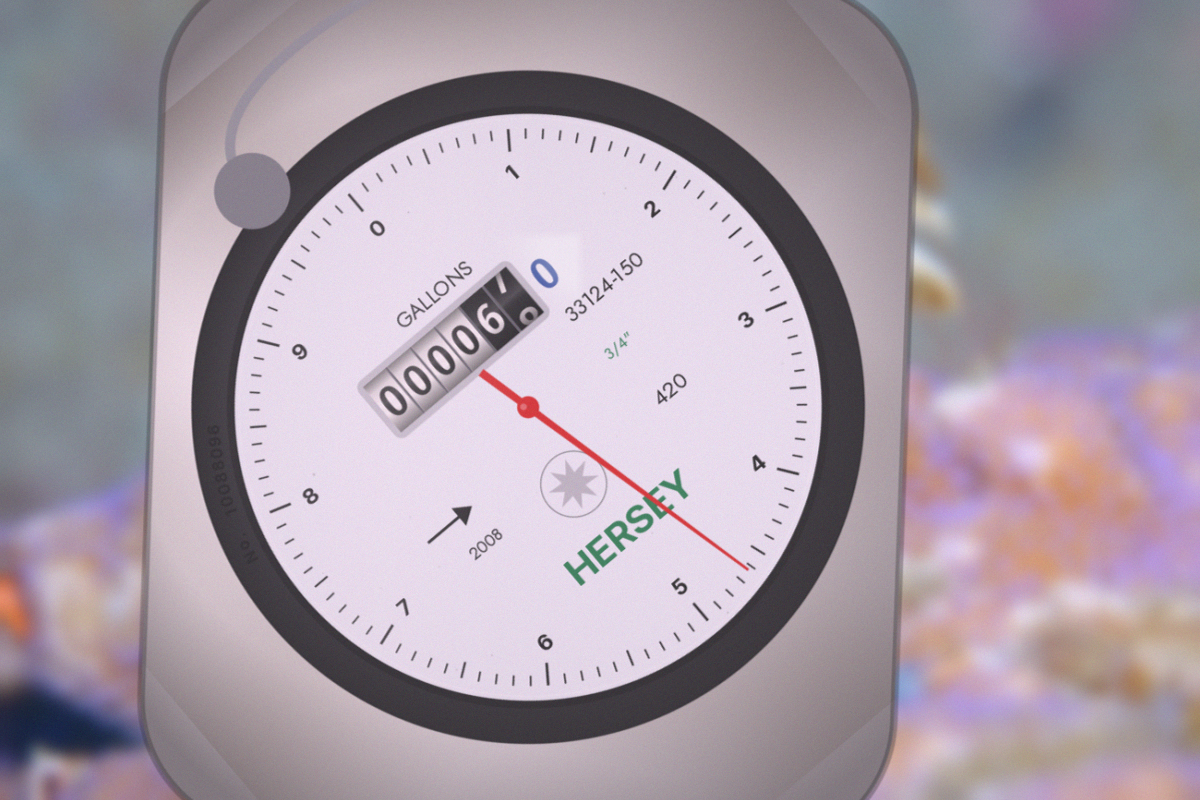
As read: {"value": 674.6, "unit": "gal"}
